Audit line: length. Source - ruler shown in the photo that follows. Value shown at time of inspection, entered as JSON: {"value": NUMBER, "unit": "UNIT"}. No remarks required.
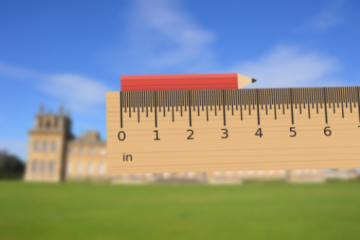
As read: {"value": 4, "unit": "in"}
